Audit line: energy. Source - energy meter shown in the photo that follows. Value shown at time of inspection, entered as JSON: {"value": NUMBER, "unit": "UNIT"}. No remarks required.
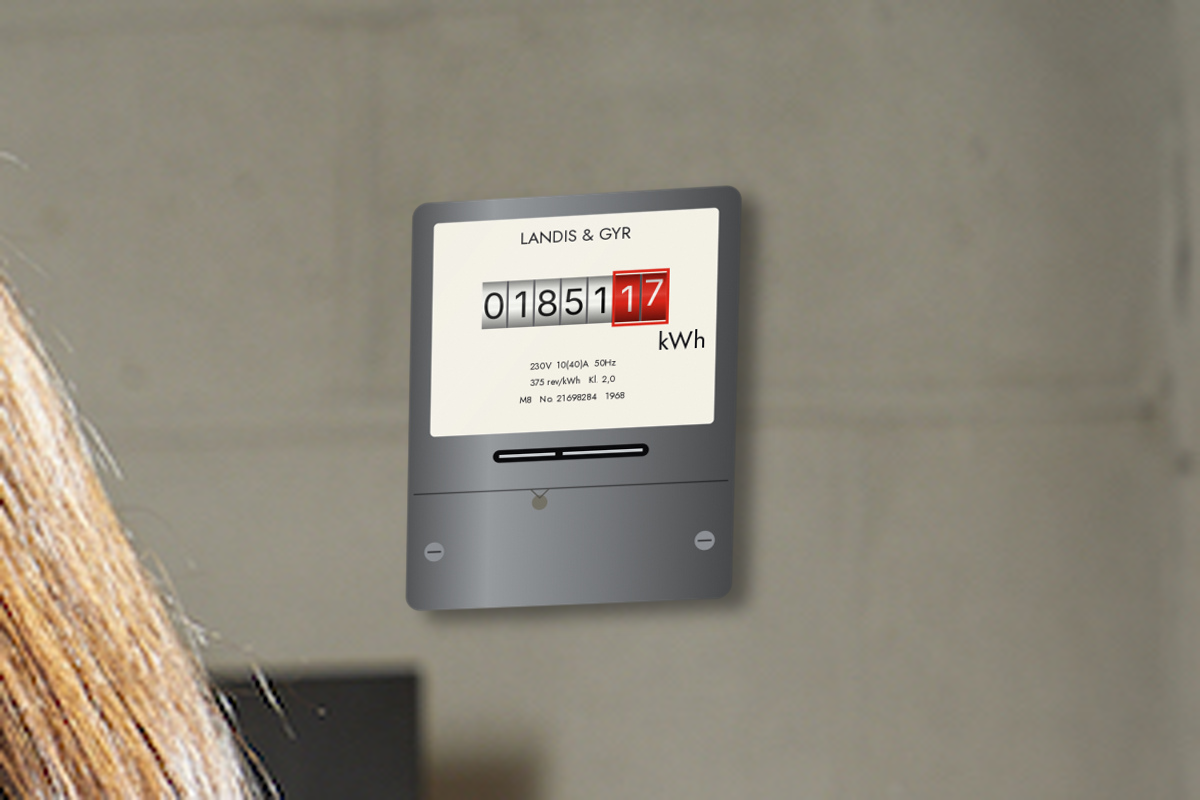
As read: {"value": 1851.17, "unit": "kWh"}
